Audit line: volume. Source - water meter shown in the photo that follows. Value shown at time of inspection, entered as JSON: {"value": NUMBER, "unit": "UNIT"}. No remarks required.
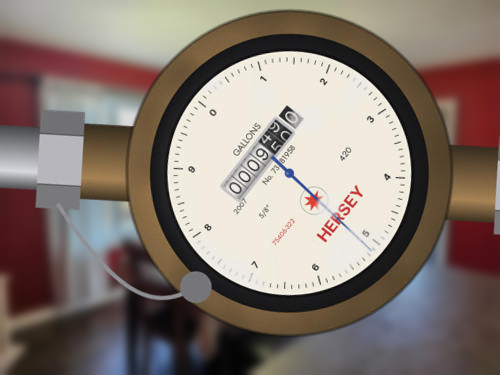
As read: {"value": 9495.1, "unit": "gal"}
